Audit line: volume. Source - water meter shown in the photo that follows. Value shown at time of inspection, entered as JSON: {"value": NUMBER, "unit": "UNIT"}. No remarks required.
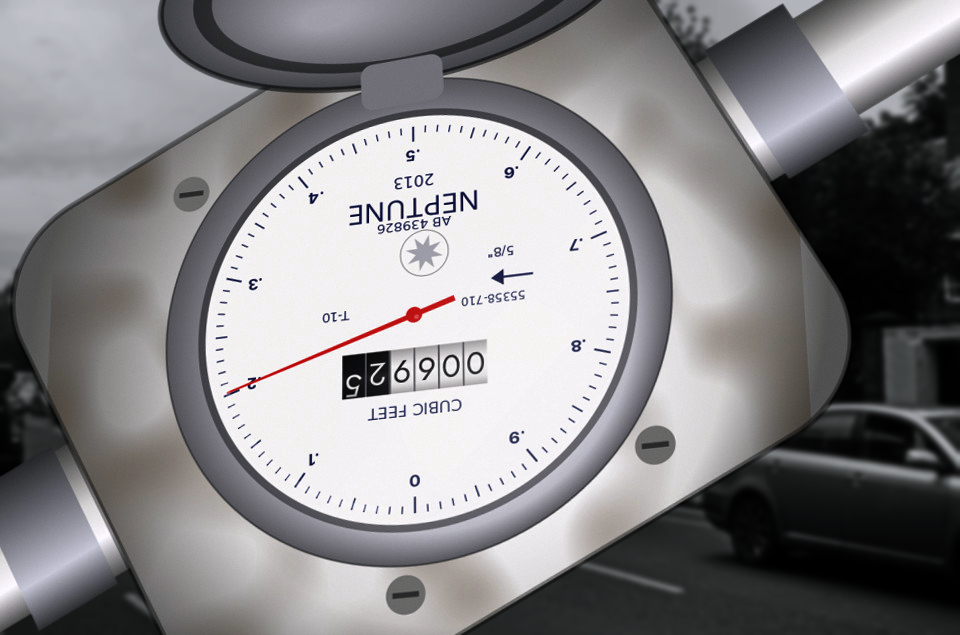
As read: {"value": 6925.20, "unit": "ft³"}
